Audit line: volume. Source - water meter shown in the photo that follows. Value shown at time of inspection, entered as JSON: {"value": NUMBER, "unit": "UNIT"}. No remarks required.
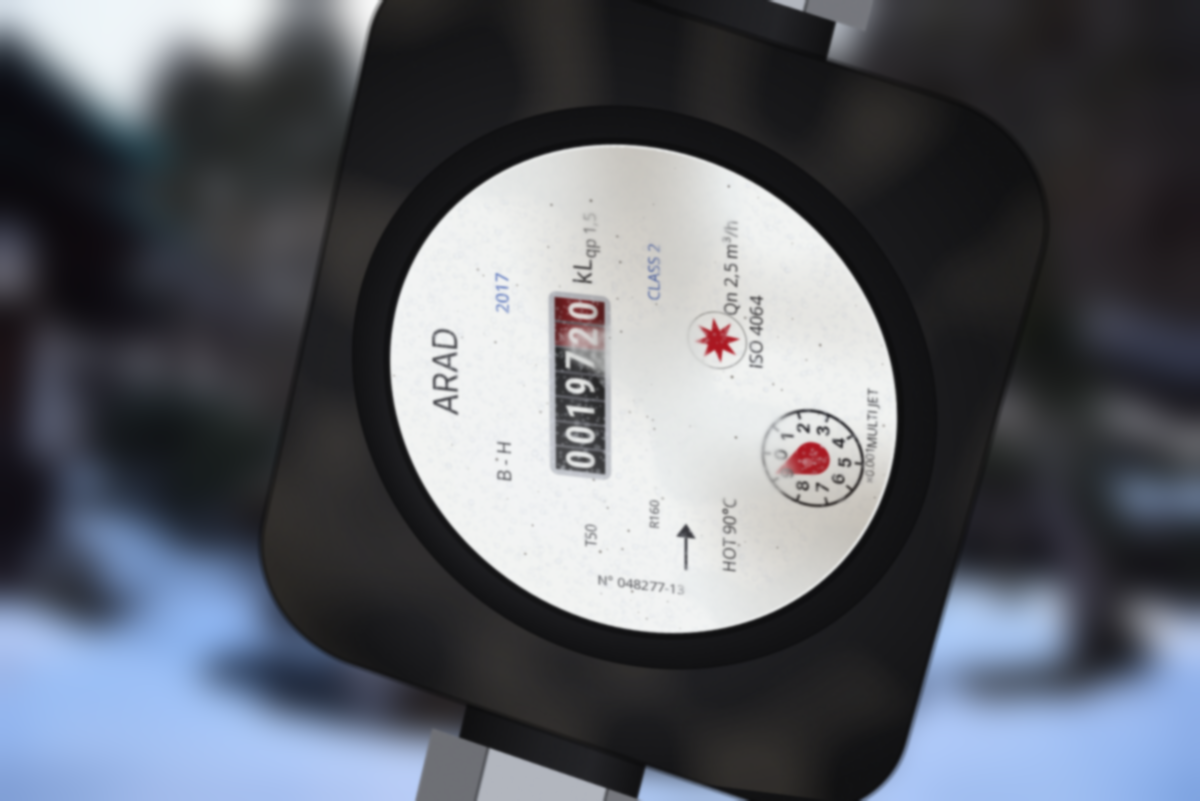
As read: {"value": 197.199, "unit": "kL"}
